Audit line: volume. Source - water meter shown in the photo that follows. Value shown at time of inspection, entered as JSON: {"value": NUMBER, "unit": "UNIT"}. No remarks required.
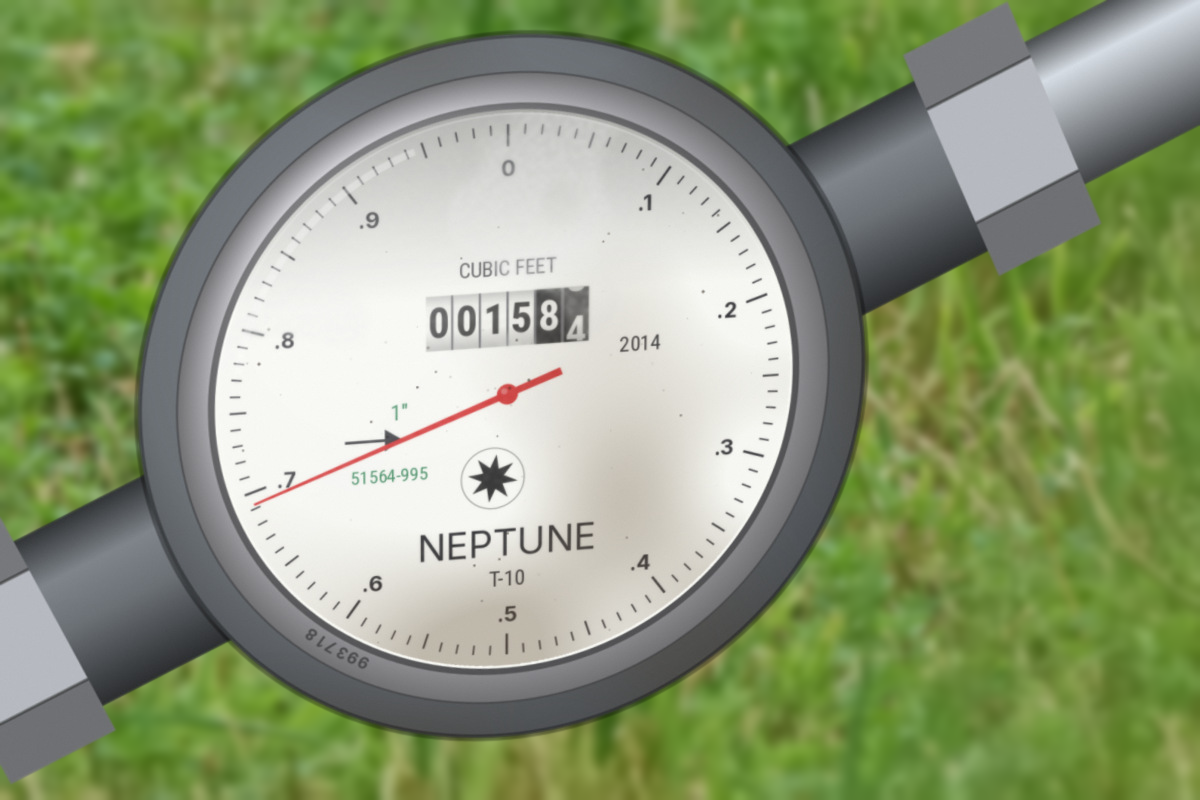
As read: {"value": 1583.69, "unit": "ft³"}
